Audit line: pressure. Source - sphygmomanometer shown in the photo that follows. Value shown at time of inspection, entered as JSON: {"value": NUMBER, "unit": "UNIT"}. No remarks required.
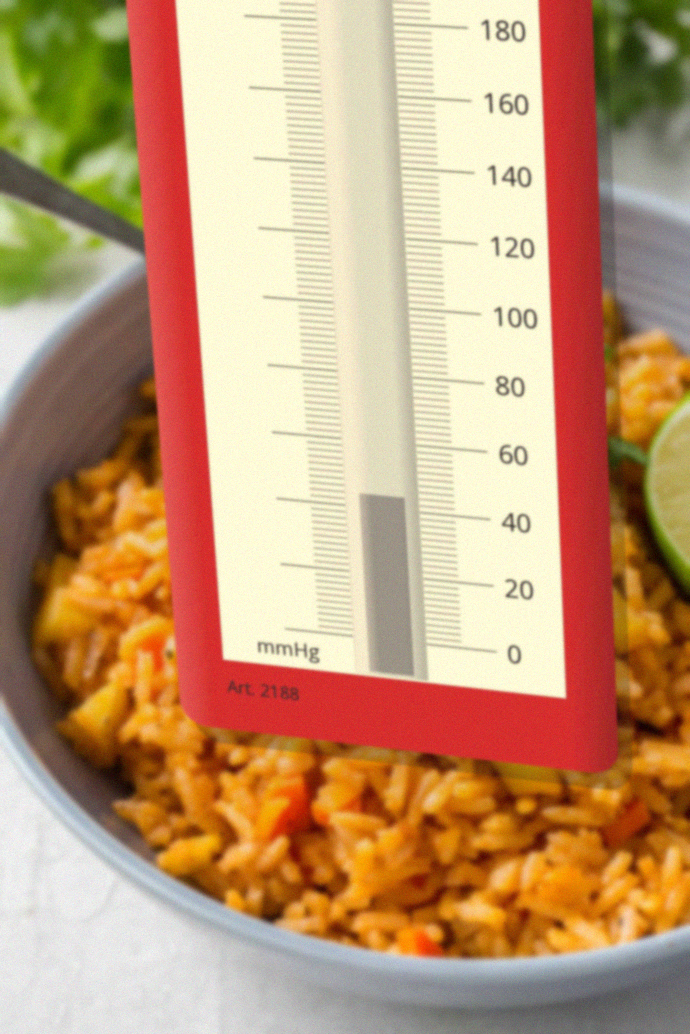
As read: {"value": 44, "unit": "mmHg"}
